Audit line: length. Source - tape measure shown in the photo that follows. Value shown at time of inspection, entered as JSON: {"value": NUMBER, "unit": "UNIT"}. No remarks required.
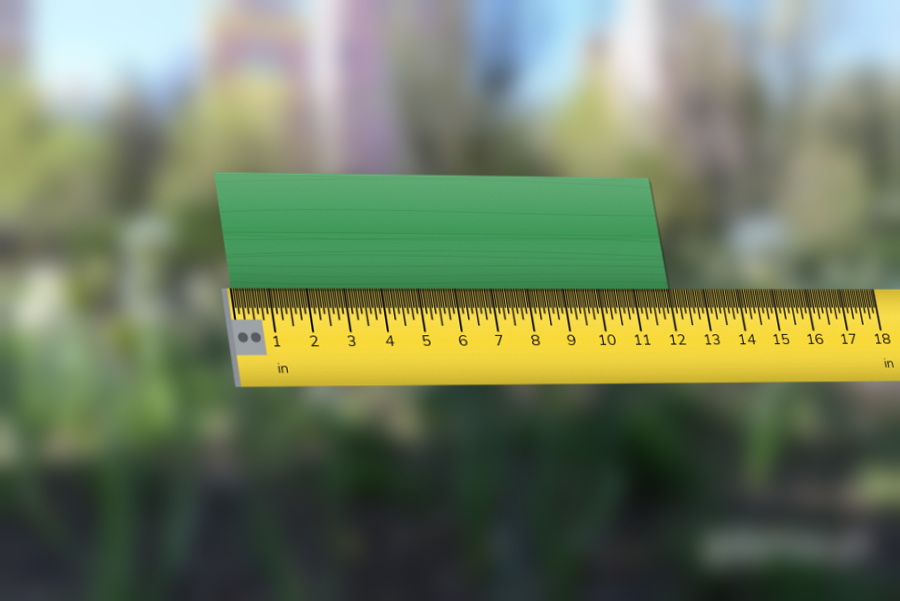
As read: {"value": 12, "unit": "in"}
